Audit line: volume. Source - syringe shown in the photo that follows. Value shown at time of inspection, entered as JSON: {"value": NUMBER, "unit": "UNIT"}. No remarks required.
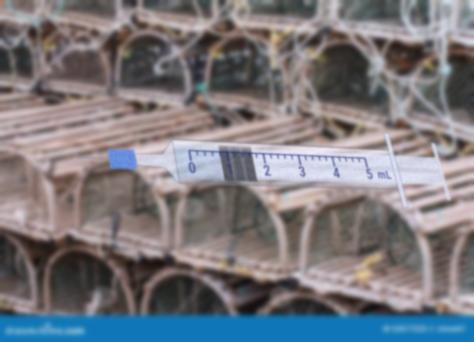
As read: {"value": 0.8, "unit": "mL"}
